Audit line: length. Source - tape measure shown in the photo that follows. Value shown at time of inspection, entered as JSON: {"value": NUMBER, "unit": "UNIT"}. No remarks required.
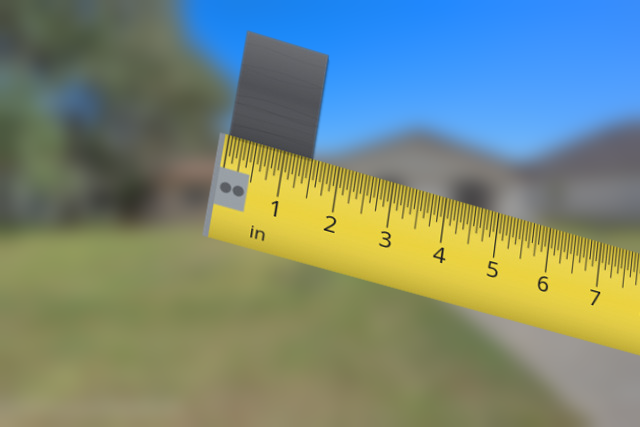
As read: {"value": 1.5, "unit": "in"}
